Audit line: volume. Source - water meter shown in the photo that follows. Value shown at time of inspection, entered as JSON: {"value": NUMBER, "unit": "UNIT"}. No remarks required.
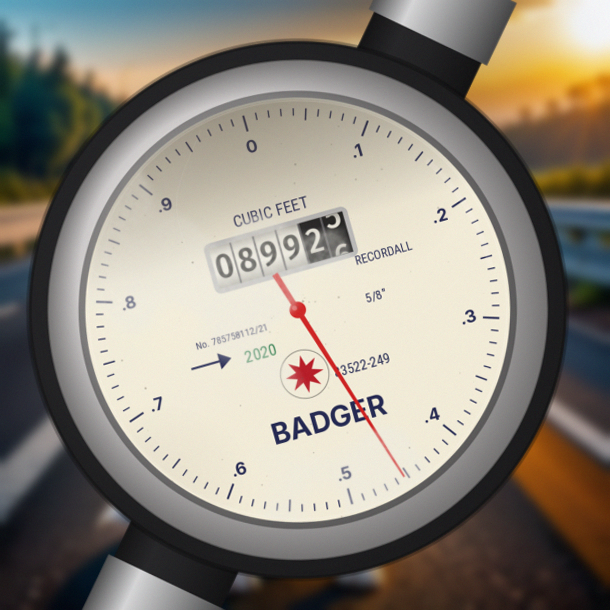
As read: {"value": 89925.45, "unit": "ft³"}
